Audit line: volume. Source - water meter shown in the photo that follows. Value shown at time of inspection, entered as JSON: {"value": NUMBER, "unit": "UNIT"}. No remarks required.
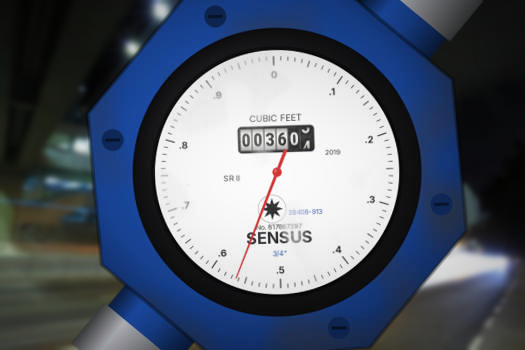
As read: {"value": 3603.56, "unit": "ft³"}
